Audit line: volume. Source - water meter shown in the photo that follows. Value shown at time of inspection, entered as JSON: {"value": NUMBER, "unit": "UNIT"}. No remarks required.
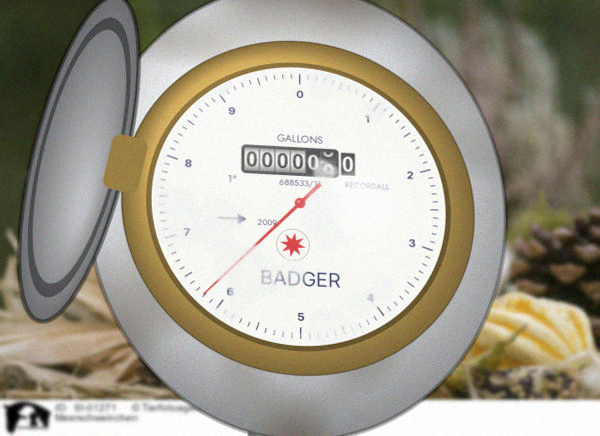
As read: {"value": 86.2, "unit": "gal"}
